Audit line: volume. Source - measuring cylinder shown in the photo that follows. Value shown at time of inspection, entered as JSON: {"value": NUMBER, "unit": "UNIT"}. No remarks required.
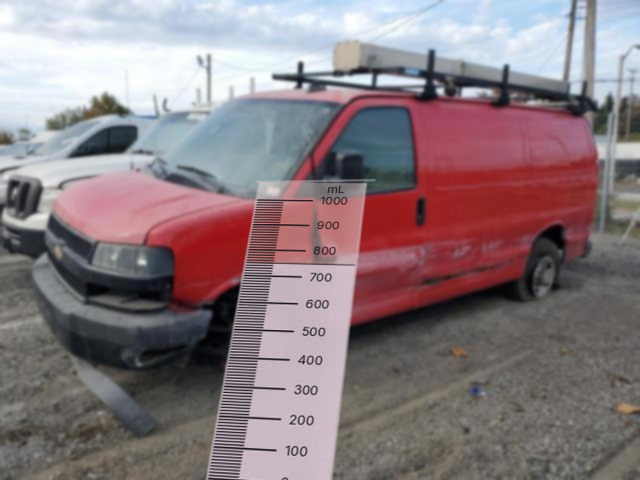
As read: {"value": 750, "unit": "mL"}
